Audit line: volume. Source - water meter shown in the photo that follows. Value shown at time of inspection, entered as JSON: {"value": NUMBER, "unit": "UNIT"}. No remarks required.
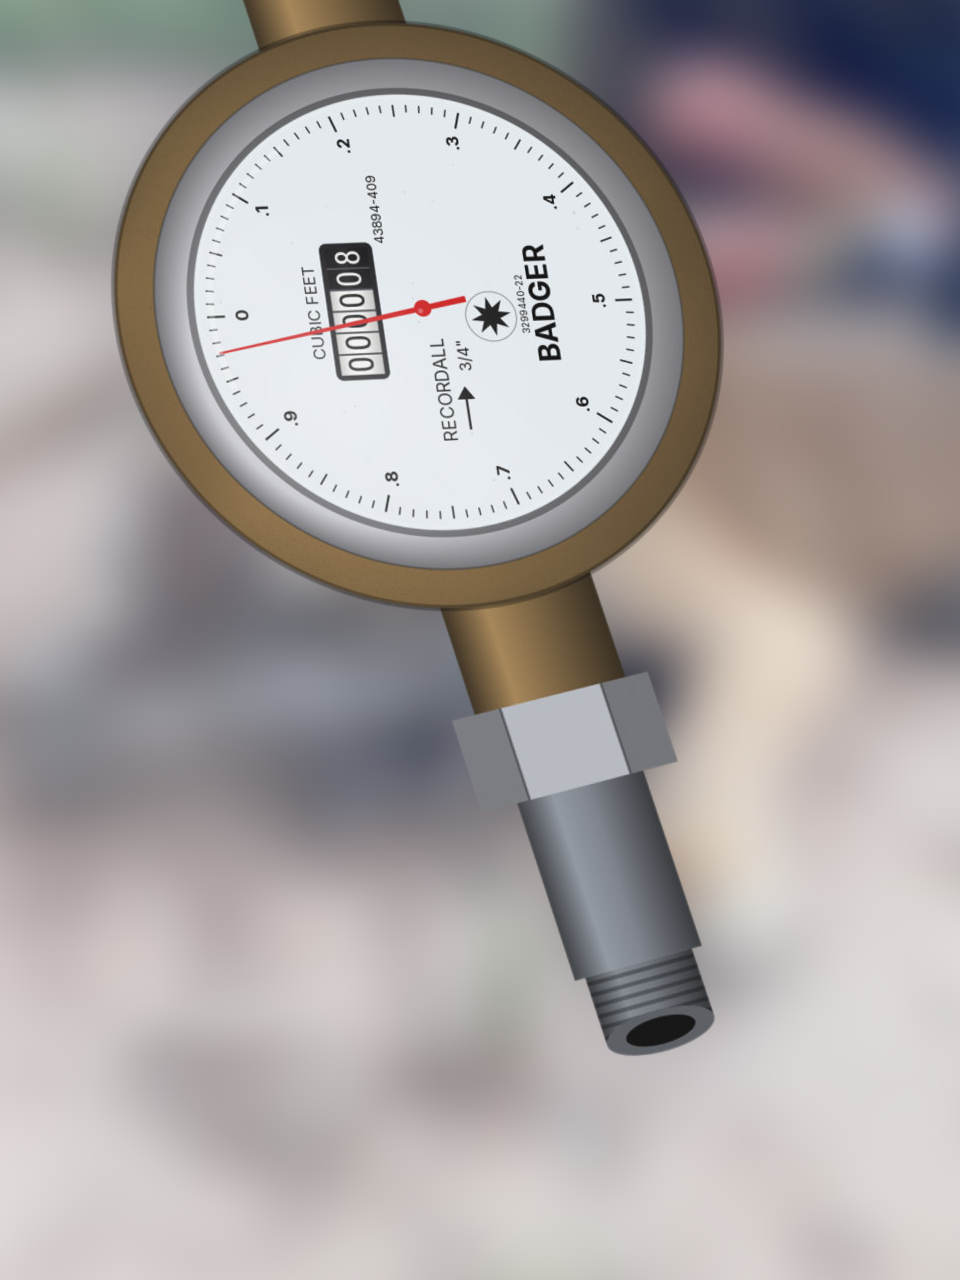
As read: {"value": 7.97, "unit": "ft³"}
